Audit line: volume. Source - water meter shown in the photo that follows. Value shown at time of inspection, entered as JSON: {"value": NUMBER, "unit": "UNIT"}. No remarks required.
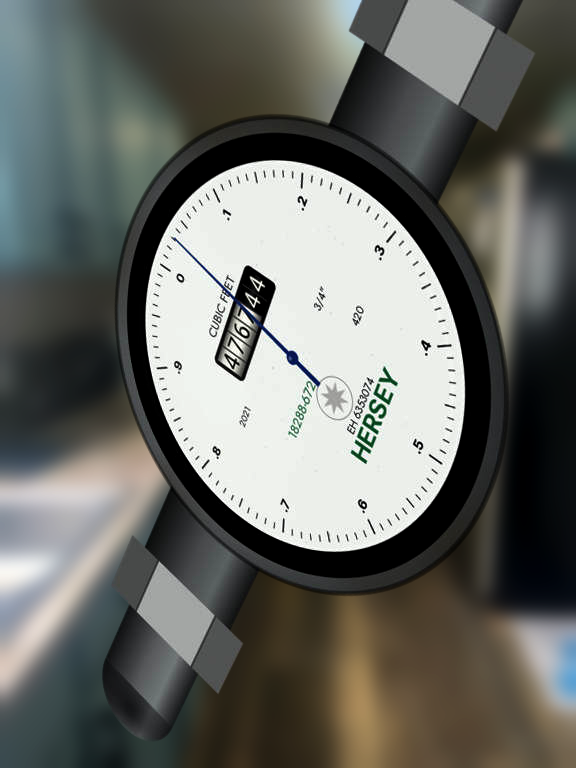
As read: {"value": 476744.03, "unit": "ft³"}
